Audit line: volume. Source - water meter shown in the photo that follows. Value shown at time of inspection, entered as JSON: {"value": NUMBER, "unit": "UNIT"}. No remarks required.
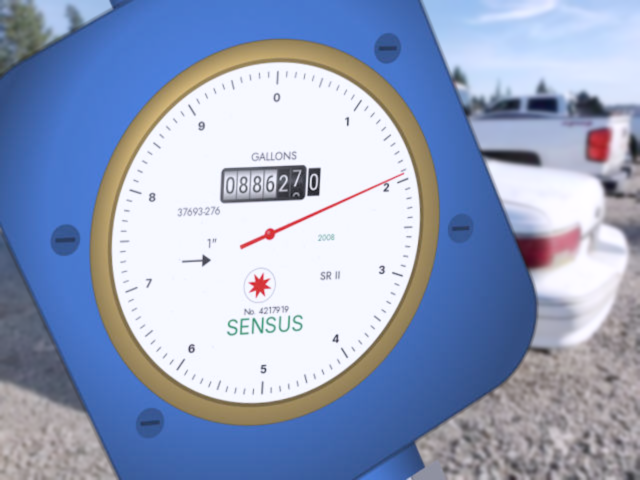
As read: {"value": 886271.9, "unit": "gal"}
